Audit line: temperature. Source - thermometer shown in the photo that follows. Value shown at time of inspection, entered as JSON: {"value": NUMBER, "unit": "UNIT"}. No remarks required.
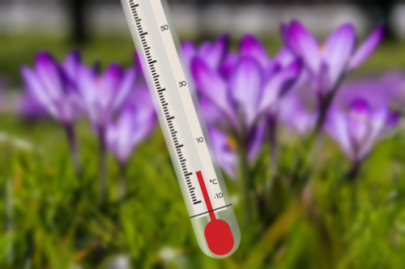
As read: {"value": 0, "unit": "°C"}
